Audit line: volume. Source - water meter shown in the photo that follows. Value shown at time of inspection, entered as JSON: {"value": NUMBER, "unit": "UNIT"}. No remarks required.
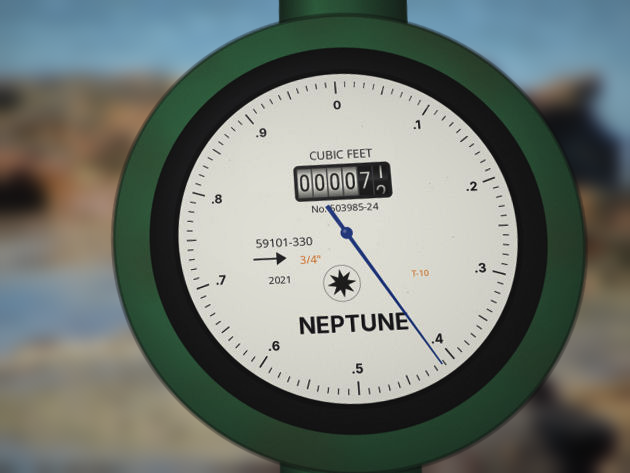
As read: {"value": 71.41, "unit": "ft³"}
